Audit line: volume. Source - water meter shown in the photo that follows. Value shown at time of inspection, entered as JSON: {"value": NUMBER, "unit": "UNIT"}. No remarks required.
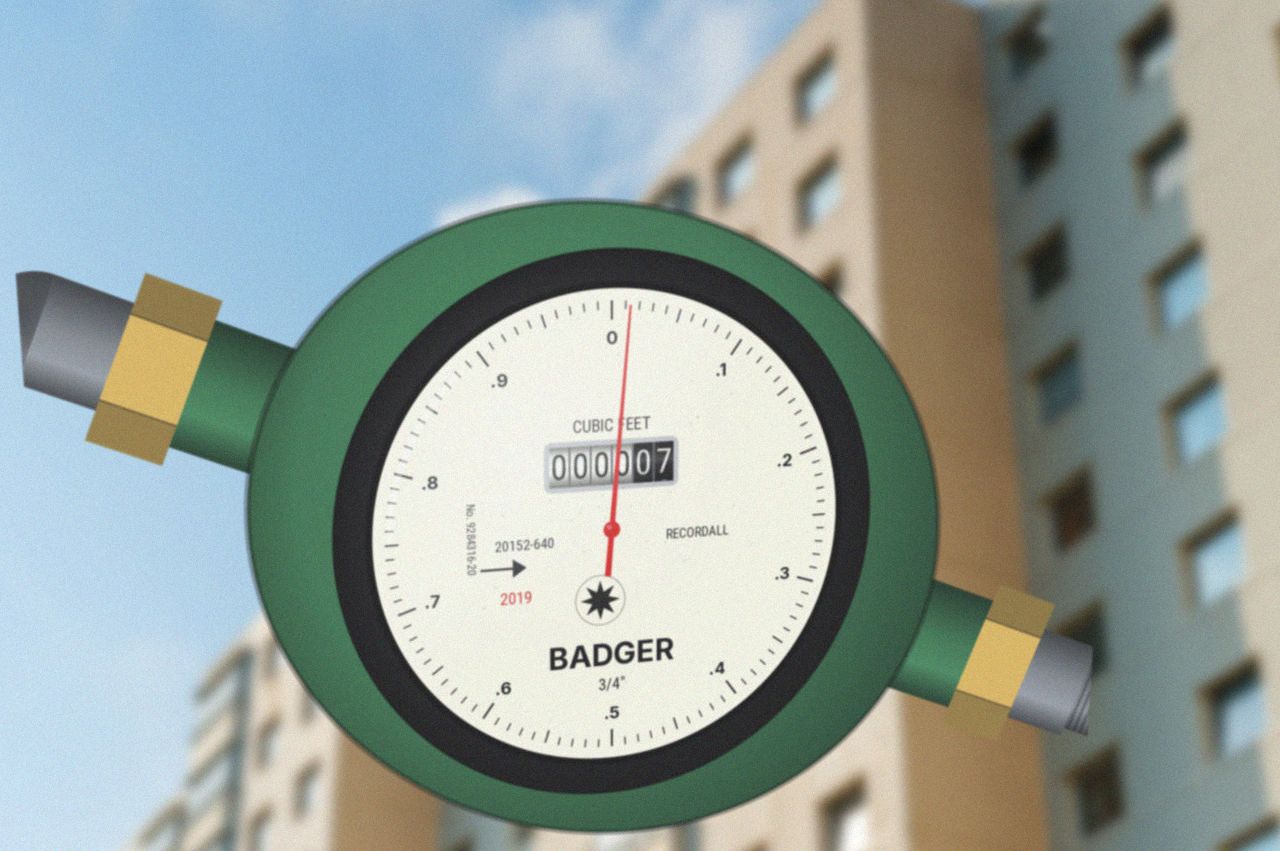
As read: {"value": 7.01, "unit": "ft³"}
